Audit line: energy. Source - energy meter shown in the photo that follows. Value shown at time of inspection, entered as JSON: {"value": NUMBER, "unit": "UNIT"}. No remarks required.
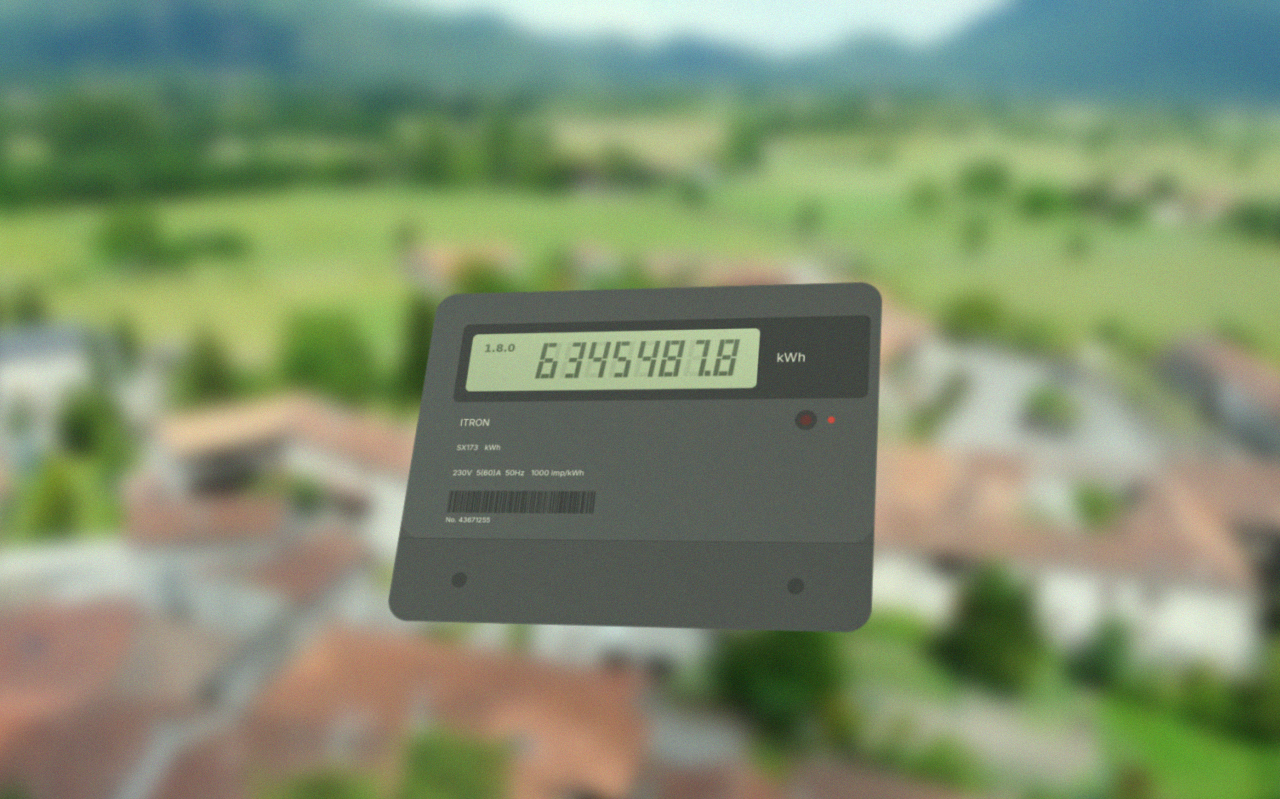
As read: {"value": 6345487.8, "unit": "kWh"}
